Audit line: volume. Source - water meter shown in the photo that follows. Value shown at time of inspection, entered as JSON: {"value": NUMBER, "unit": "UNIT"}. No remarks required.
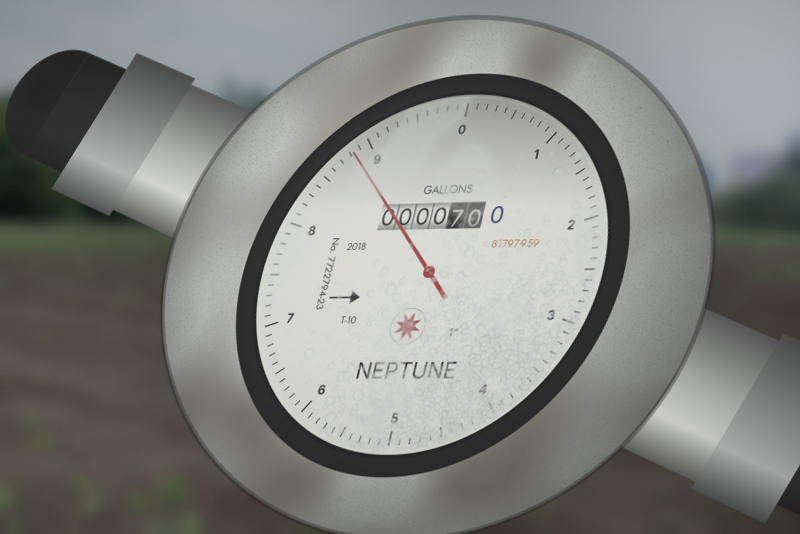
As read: {"value": 698.8, "unit": "gal"}
